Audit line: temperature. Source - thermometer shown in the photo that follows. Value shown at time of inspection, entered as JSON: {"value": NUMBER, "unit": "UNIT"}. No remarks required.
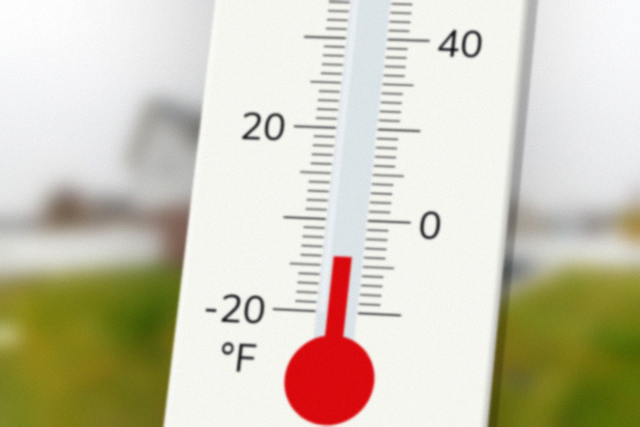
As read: {"value": -8, "unit": "°F"}
